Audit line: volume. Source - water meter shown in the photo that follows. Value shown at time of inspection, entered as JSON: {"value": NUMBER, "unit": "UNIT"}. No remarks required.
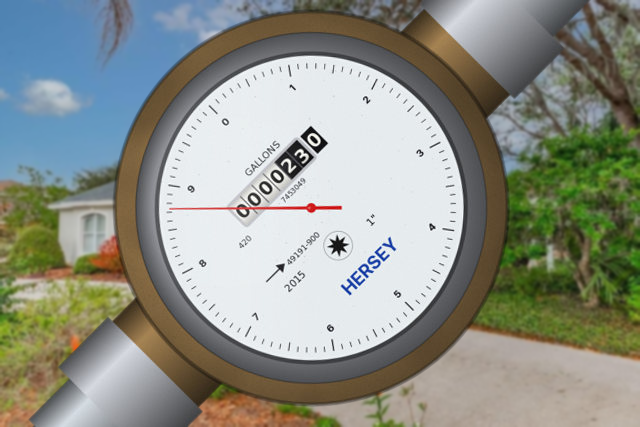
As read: {"value": 228.7, "unit": "gal"}
